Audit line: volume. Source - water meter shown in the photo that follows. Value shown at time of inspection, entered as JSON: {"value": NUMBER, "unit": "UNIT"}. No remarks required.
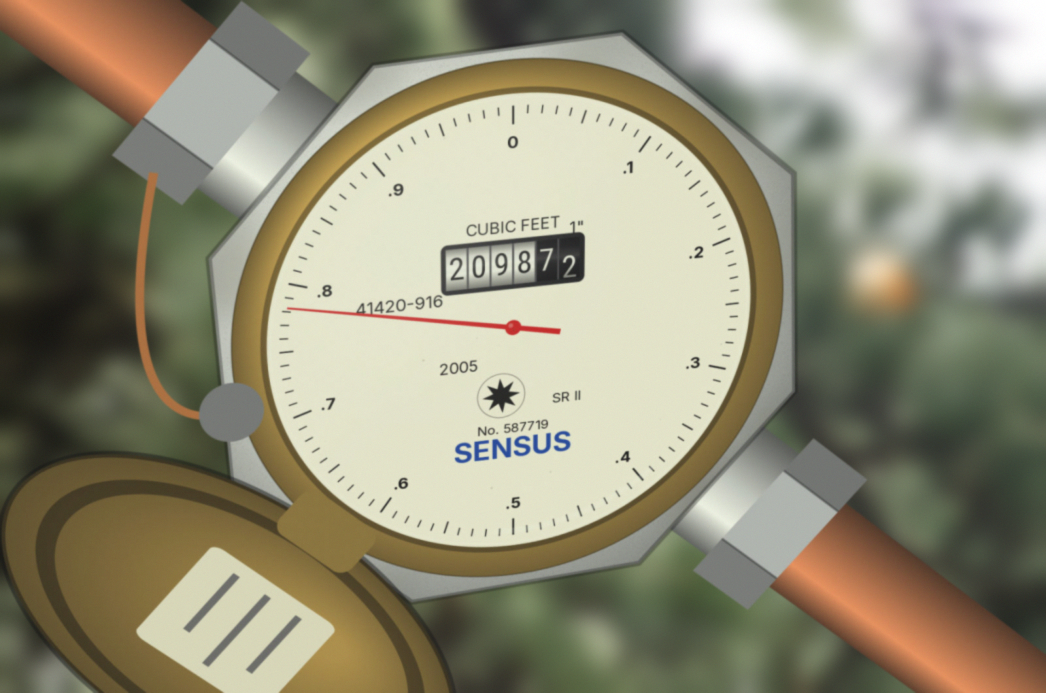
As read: {"value": 209871.78, "unit": "ft³"}
